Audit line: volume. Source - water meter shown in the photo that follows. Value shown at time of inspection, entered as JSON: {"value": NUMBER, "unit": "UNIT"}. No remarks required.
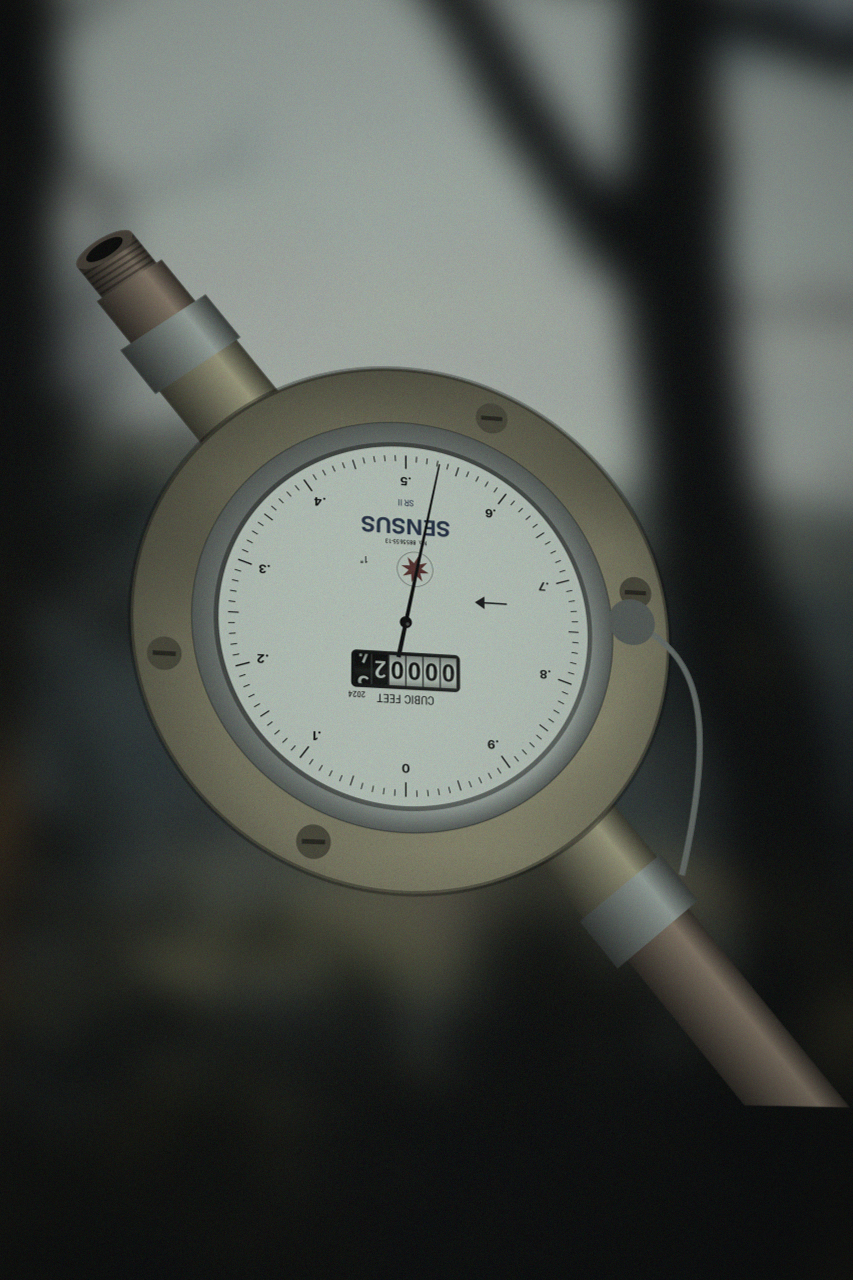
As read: {"value": 23.53, "unit": "ft³"}
